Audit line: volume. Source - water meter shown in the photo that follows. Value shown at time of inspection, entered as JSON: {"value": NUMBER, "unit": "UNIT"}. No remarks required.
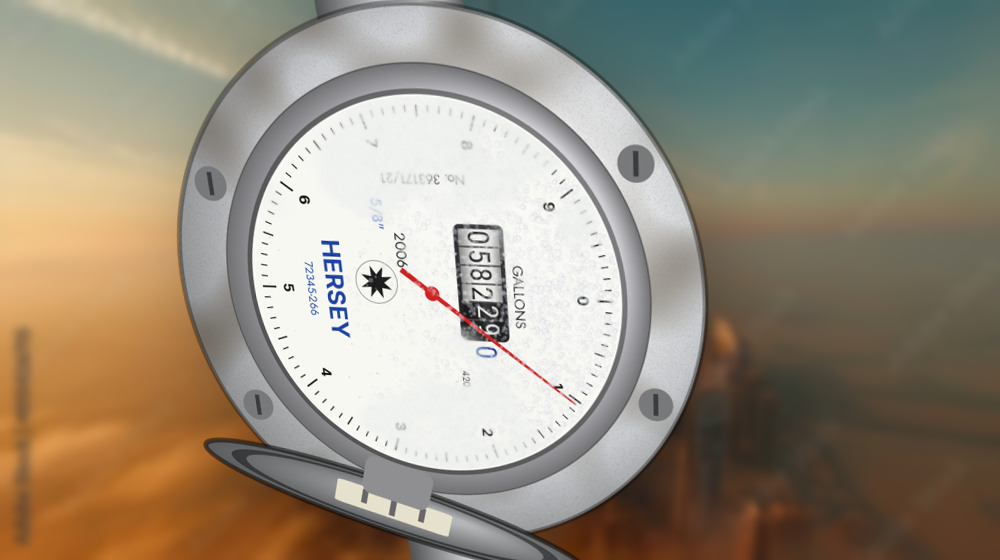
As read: {"value": 582291.0, "unit": "gal"}
